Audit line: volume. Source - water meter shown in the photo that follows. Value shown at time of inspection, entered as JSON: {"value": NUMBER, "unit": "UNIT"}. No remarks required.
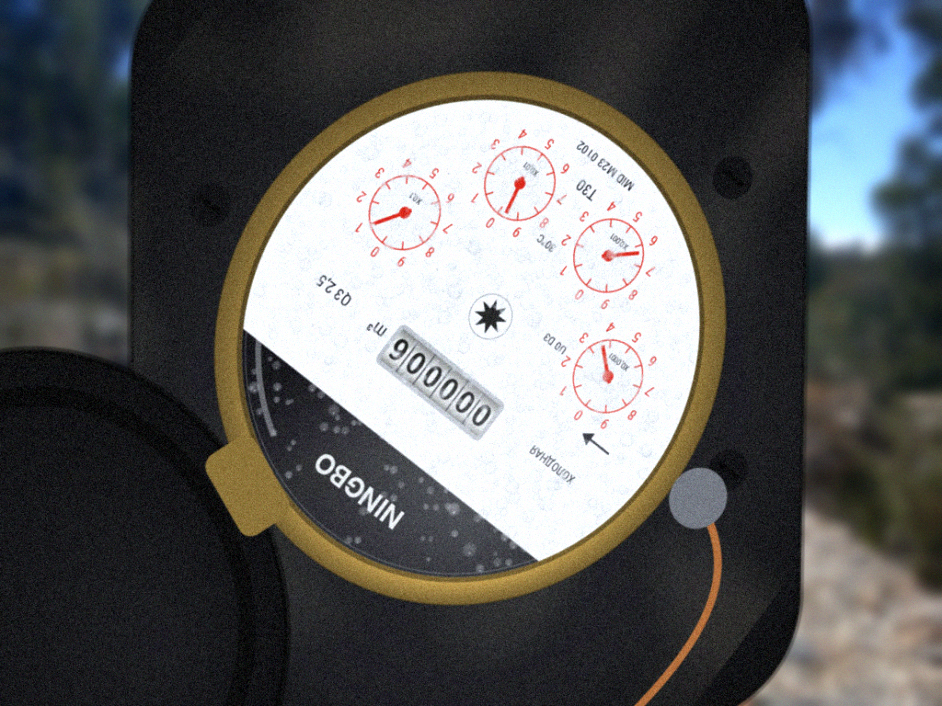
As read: {"value": 6.0963, "unit": "m³"}
